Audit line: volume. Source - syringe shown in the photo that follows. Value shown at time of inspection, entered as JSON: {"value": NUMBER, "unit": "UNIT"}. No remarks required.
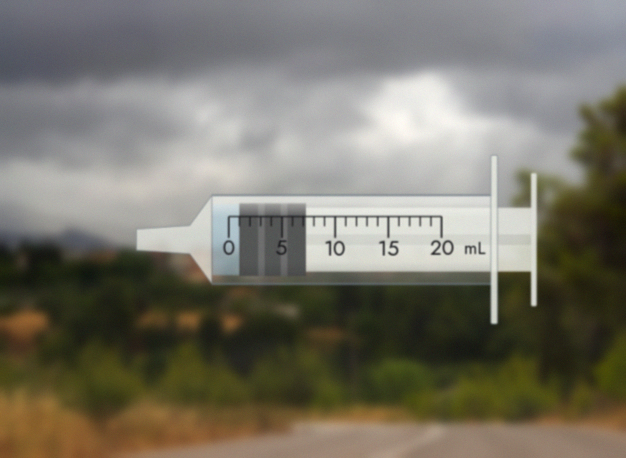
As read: {"value": 1, "unit": "mL"}
